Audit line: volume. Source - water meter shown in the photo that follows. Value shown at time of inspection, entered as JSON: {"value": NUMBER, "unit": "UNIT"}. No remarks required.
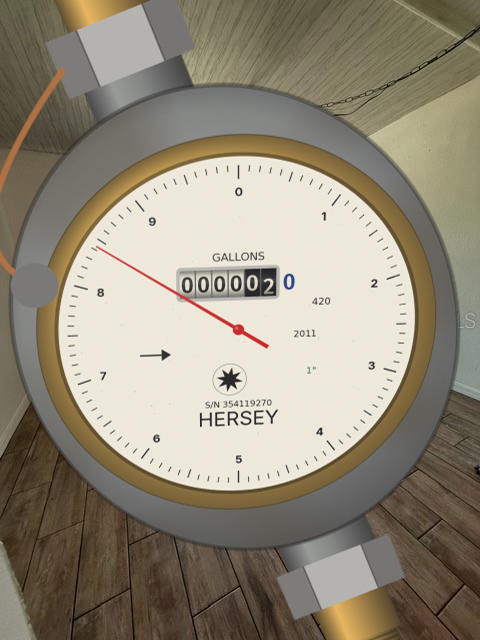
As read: {"value": 18.4, "unit": "gal"}
